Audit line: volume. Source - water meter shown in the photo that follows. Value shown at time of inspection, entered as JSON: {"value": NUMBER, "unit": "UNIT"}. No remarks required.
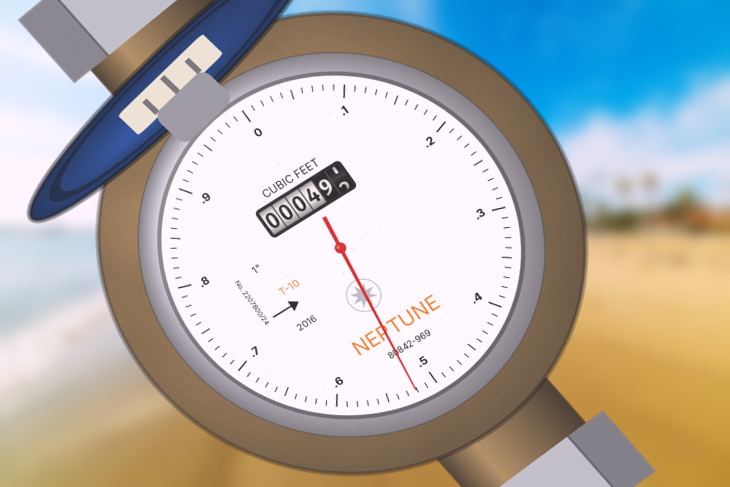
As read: {"value": 491.52, "unit": "ft³"}
